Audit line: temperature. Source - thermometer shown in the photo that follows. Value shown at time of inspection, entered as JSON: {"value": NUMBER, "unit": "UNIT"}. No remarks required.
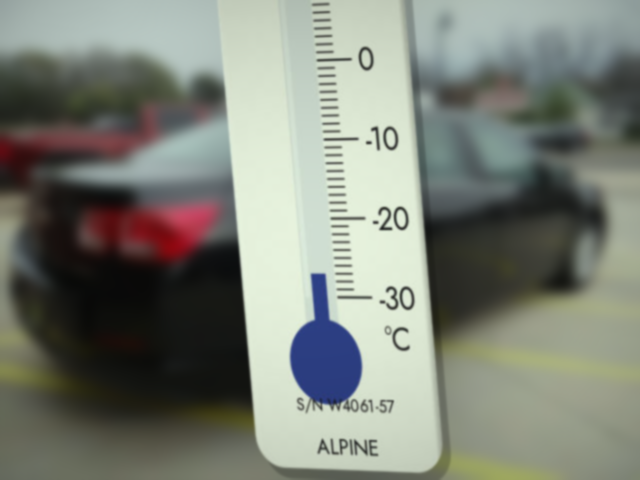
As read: {"value": -27, "unit": "°C"}
